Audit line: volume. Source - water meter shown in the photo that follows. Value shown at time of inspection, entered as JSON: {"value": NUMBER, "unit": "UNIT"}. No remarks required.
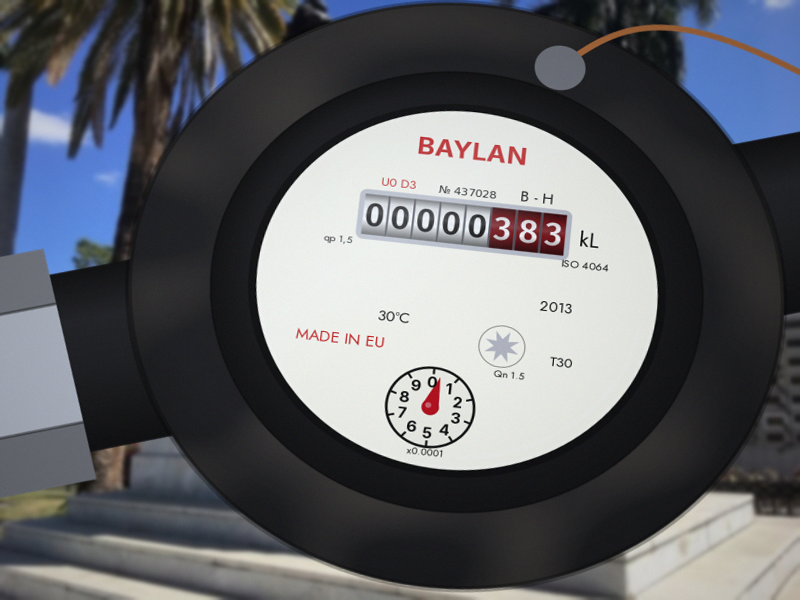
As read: {"value": 0.3830, "unit": "kL"}
